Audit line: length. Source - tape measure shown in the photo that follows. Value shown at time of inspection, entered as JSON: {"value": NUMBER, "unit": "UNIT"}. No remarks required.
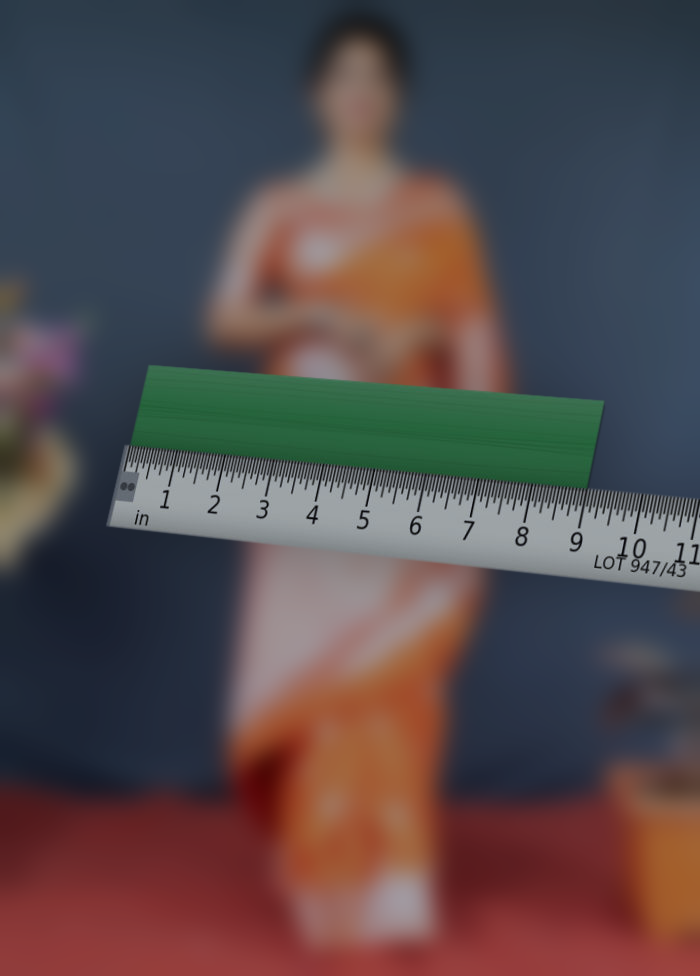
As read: {"value": 9, "unit": "in"}
